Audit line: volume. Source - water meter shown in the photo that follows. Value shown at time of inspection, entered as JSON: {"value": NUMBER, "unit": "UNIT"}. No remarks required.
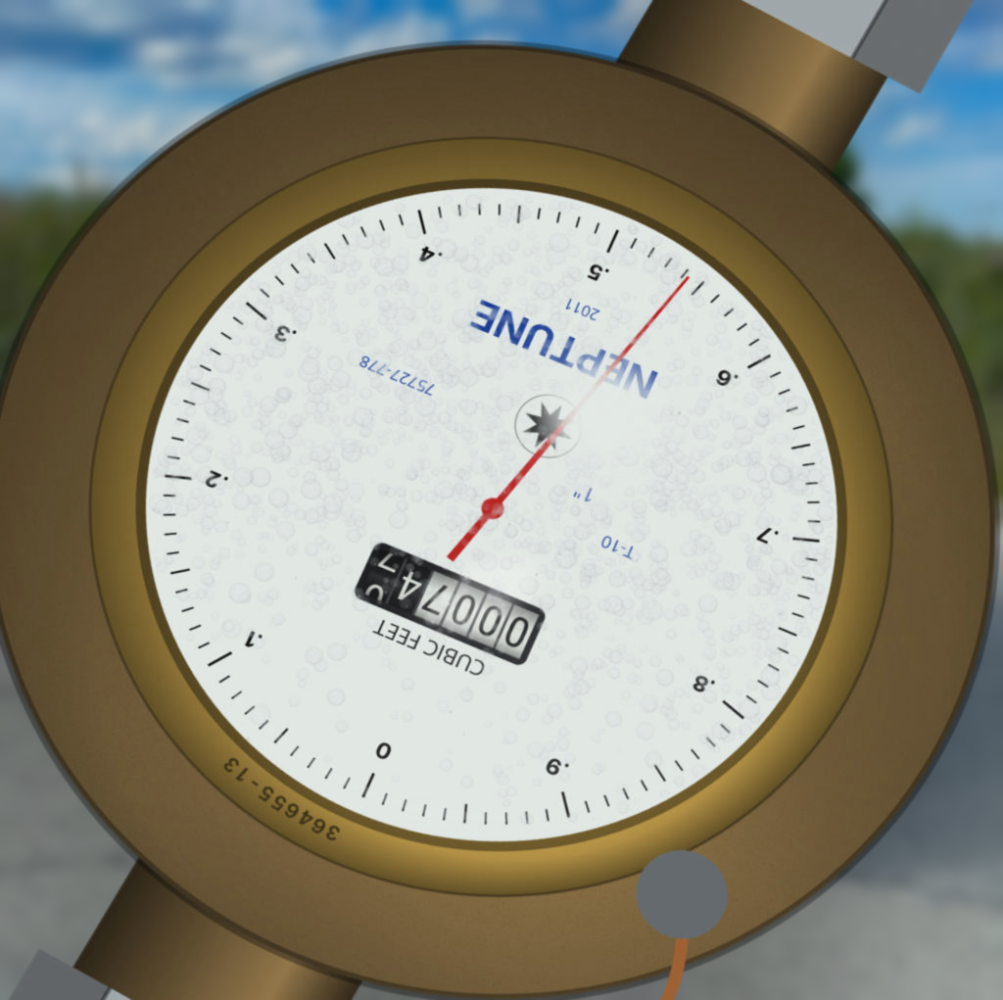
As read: {"value": 746.54, "unit": "ft³"}
